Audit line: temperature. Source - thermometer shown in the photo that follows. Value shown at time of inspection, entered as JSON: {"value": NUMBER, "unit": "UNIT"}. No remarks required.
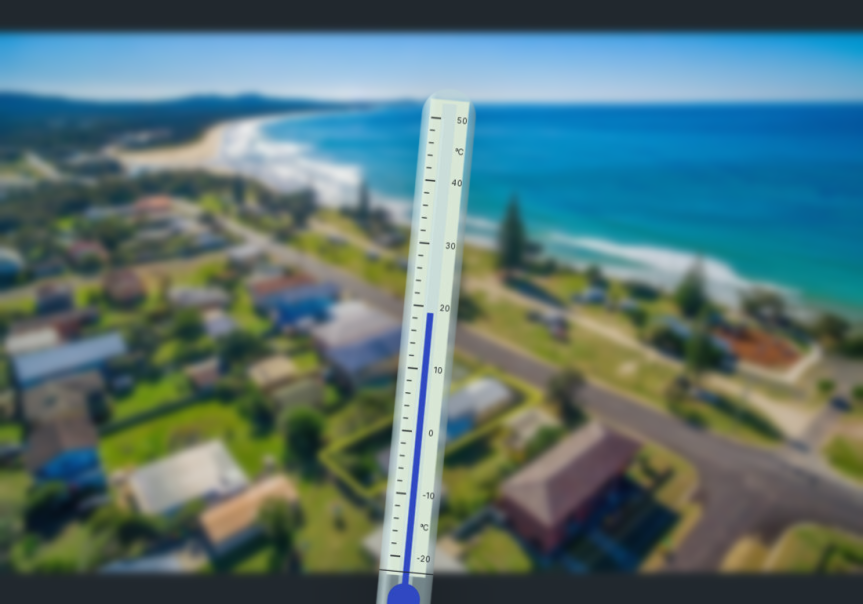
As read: {"value": 19, "unit": "°C"}
